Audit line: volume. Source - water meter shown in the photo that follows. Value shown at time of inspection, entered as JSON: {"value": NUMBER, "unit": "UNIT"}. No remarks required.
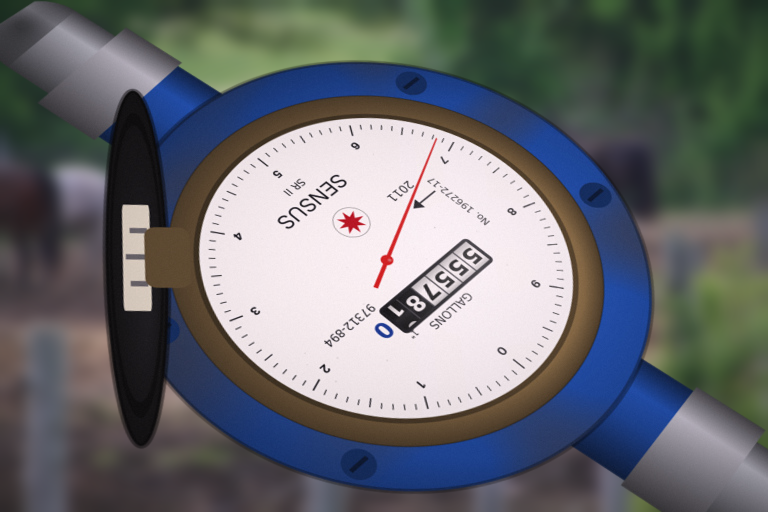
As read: {"value": 5557806.8, "unit": "gal"}
